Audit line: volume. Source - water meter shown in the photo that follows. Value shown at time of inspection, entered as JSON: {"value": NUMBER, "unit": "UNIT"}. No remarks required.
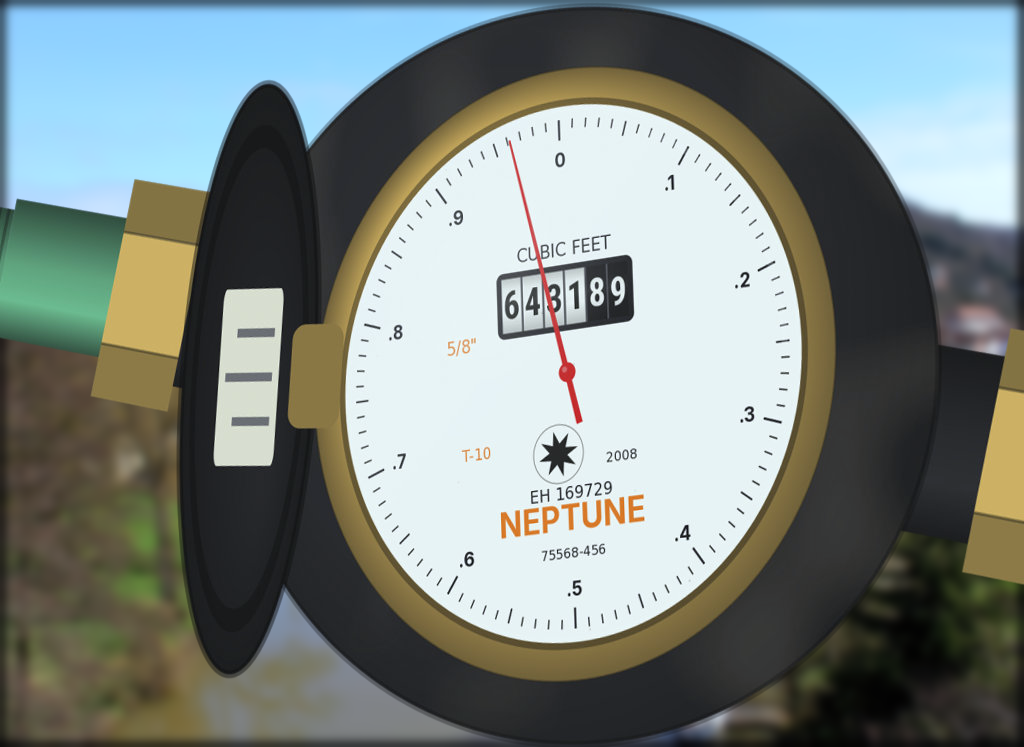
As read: {"value": 643188.96, "unit": "ft³"}
